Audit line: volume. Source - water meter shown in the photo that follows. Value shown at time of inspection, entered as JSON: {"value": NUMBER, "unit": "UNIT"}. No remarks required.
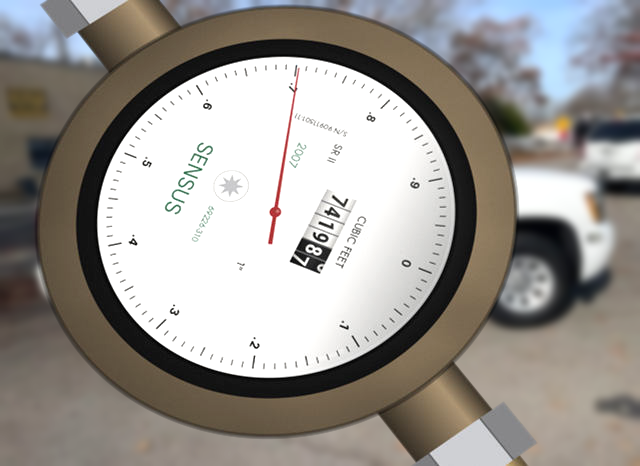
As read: {"value": 741986.70, "unit": "ft³"}
